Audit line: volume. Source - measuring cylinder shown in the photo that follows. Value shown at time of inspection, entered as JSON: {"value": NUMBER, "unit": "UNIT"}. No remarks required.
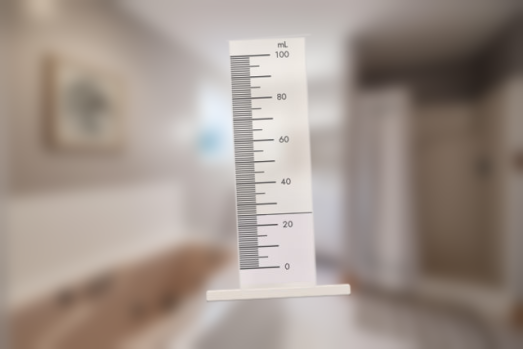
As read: {"value": 25, "unit": "mL"}
